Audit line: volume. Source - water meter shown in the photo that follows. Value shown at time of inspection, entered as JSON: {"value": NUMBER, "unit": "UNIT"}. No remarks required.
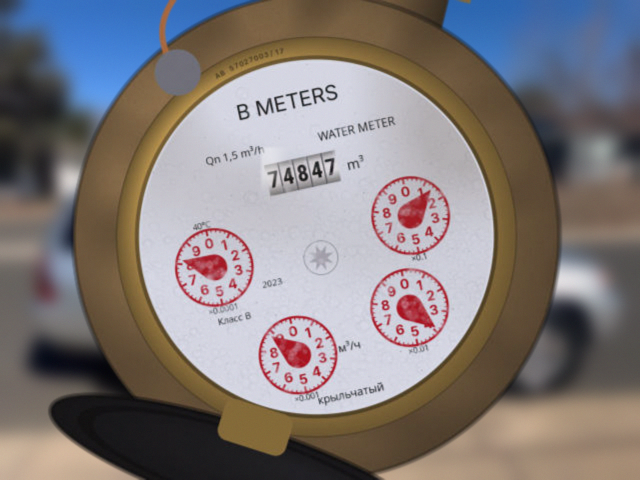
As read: {"value": 74847.1388, "unit": "m³"}
